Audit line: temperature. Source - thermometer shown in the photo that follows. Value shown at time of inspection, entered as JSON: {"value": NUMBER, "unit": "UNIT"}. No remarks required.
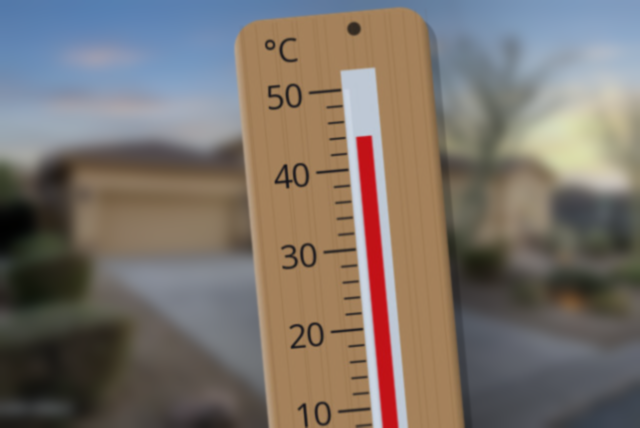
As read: {"value": 44, "unit": "°C"}
